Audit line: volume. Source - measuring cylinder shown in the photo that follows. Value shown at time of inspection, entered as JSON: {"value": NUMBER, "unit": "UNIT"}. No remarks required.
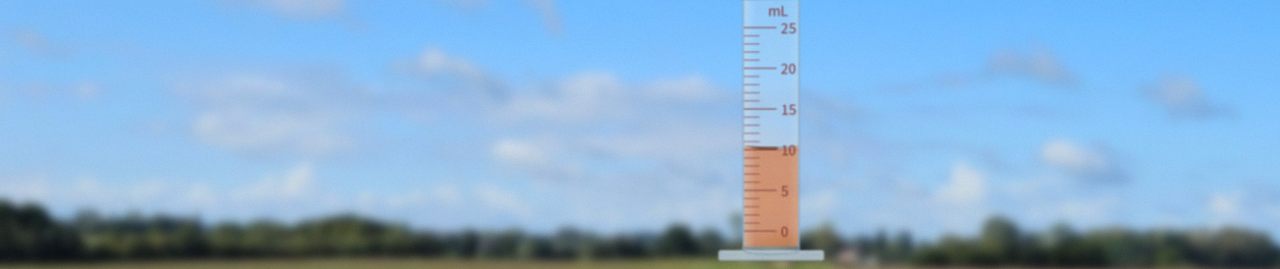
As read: {"value": 10, "unit": "mL"}
